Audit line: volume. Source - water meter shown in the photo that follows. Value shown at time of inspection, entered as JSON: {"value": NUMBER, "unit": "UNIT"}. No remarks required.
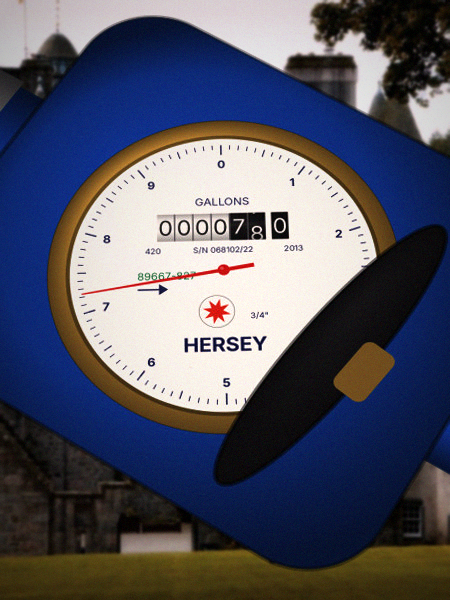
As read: {"value": 777.2, "unit": "gal"}
